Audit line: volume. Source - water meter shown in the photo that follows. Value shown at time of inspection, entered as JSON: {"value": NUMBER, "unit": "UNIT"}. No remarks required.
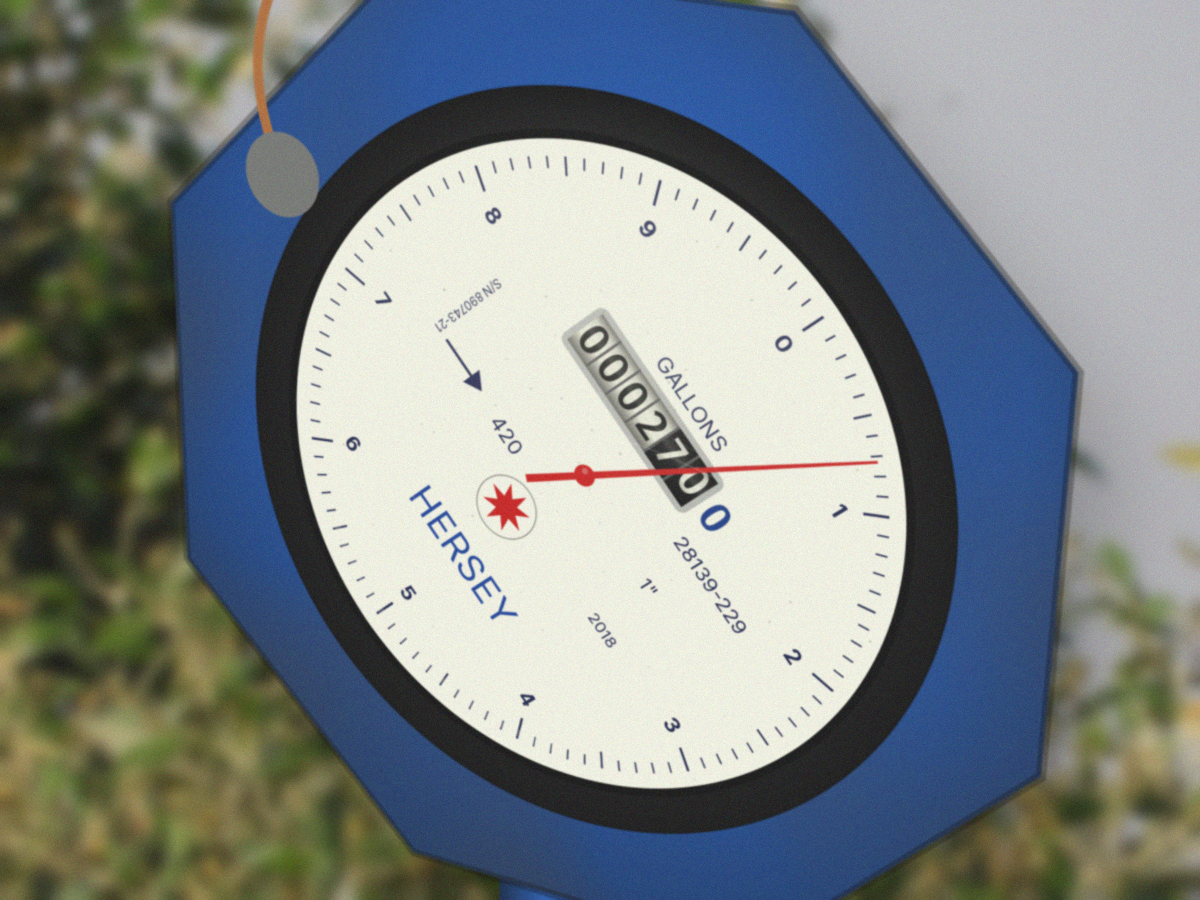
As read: {"value": 2700.7, "unit": "gal"}
